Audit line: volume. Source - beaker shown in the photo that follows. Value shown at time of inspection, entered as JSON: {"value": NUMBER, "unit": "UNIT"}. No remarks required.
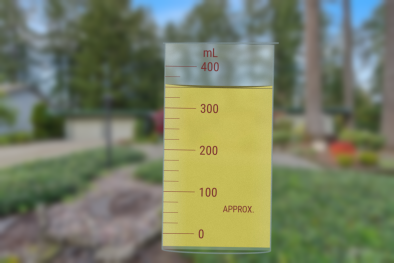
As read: {"value": 350, "unit": "mL"}
